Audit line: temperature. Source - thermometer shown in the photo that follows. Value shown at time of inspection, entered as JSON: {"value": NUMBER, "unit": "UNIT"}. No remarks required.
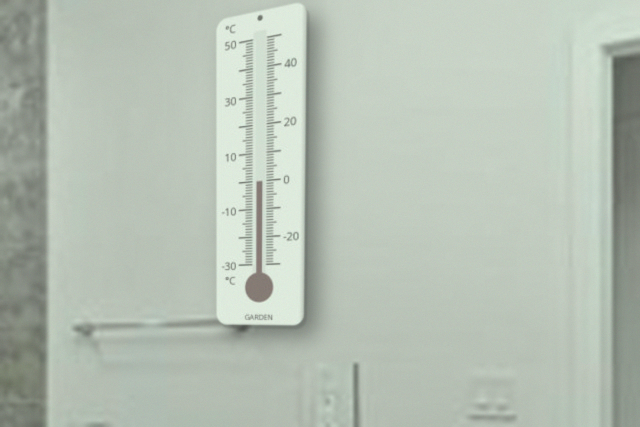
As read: {"value": 0, "unit": "°C"}
